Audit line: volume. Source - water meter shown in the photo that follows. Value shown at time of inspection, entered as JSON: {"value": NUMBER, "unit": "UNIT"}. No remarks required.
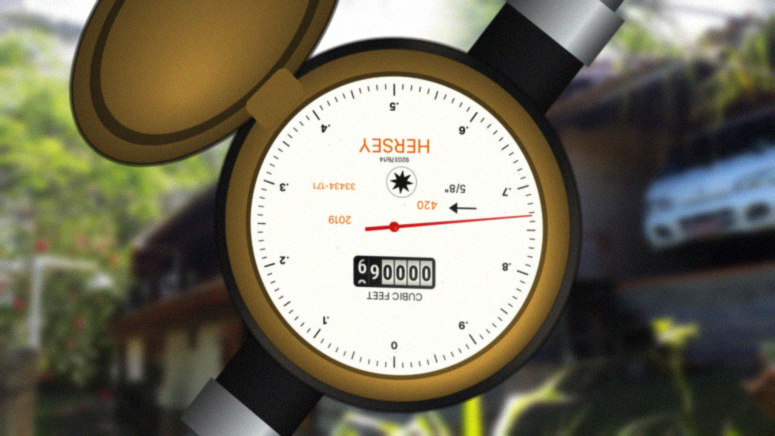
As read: {"value": 68.73, "unit": "ft³"}
